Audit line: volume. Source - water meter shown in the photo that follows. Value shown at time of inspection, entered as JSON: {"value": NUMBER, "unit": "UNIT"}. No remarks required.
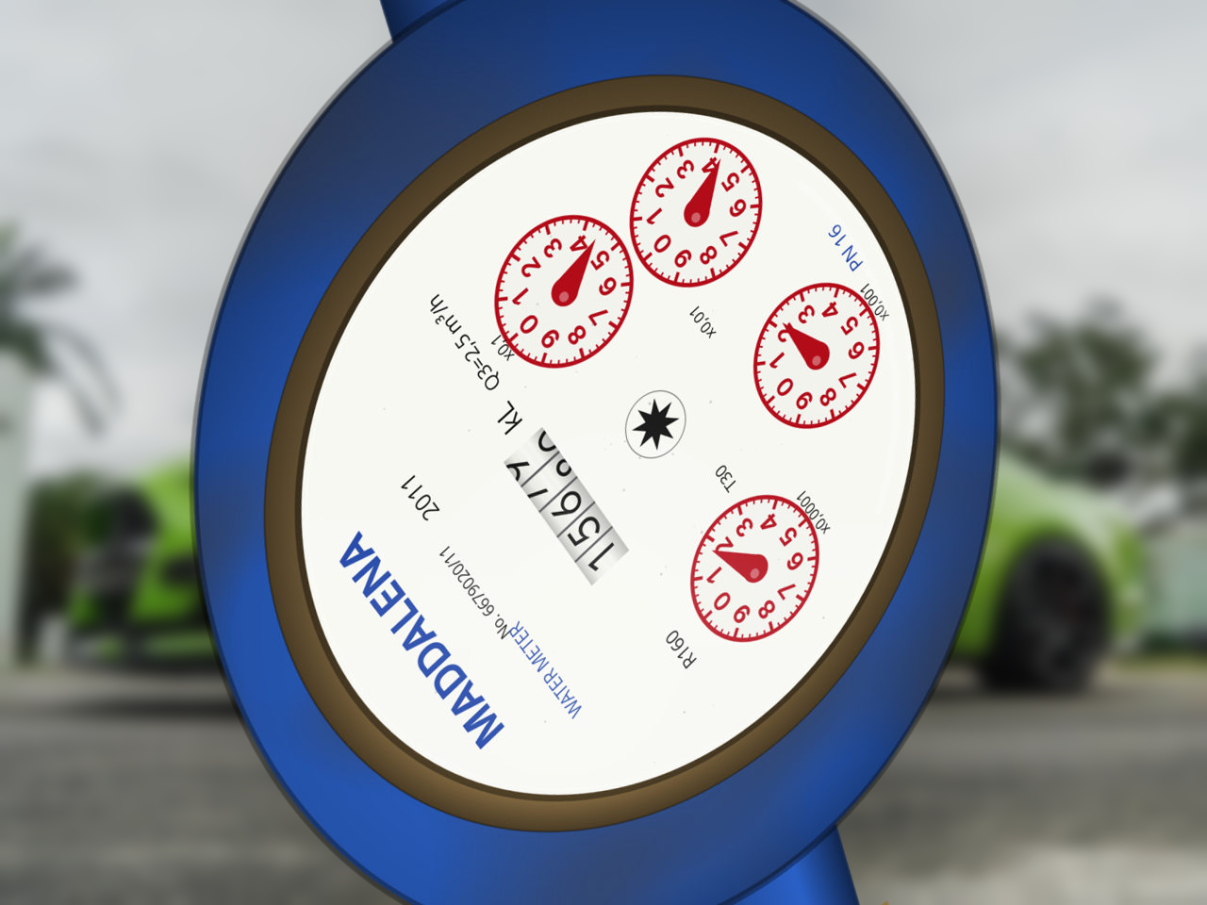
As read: {"value": 15679.4421, "unit": "kL"}
